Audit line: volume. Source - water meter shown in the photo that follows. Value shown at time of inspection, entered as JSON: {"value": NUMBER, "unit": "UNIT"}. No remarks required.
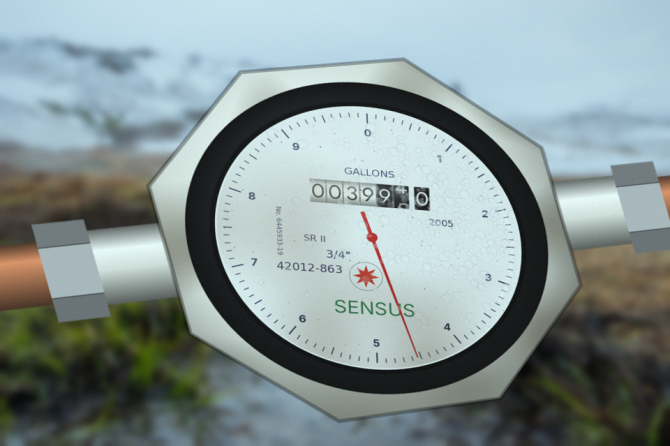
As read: {"value": 39944.5, "unit": "gal"}
